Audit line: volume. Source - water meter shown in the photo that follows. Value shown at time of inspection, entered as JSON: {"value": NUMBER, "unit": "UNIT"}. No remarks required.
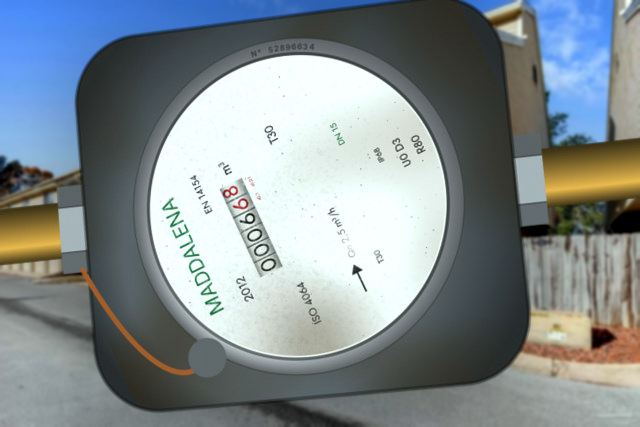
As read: {"value": 6.68, "unit": "m³"}
